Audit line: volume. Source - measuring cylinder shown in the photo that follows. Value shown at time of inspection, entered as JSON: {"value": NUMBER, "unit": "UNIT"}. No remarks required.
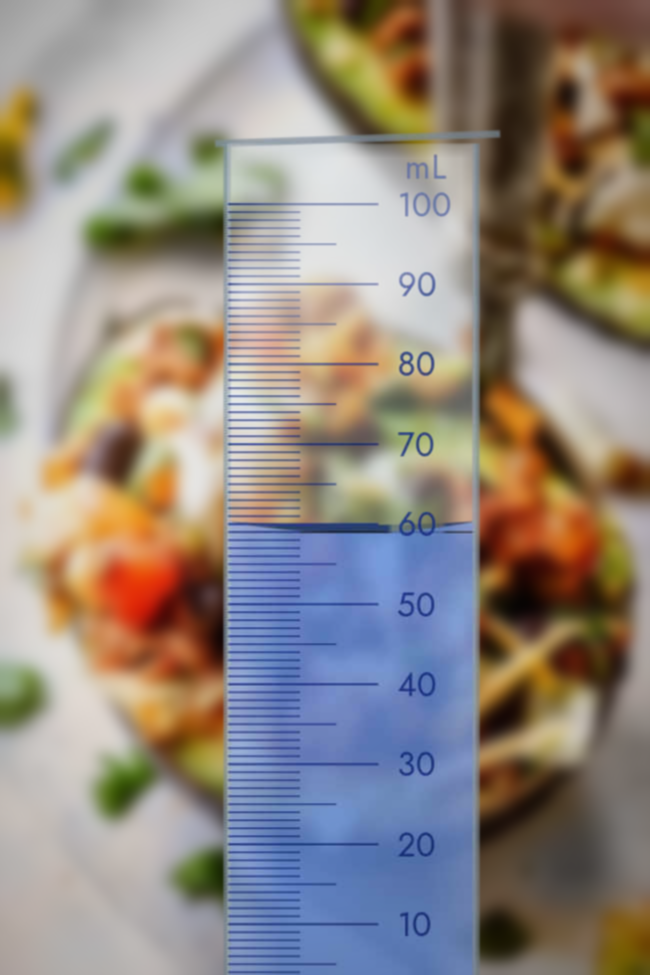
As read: {"value": 59, "unit": "mL"}
